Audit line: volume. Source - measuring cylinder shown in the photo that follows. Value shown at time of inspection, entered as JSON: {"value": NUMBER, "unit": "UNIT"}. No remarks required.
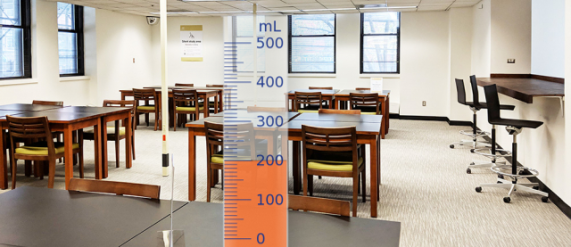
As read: {"value": 200, "unit": "mL"}
